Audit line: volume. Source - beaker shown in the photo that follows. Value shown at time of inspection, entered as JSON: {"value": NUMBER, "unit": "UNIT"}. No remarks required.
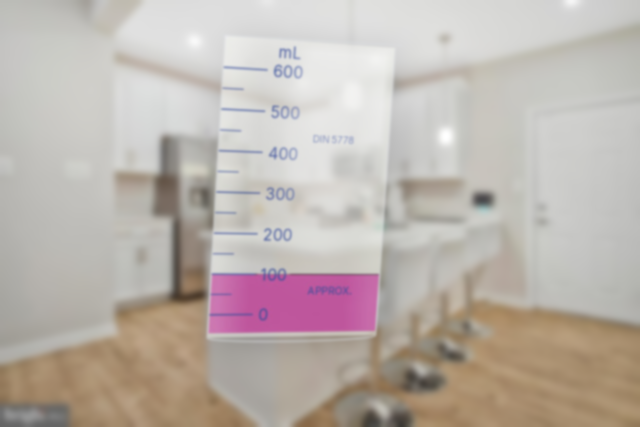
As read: {"value": 100, "unit": "mL"}
